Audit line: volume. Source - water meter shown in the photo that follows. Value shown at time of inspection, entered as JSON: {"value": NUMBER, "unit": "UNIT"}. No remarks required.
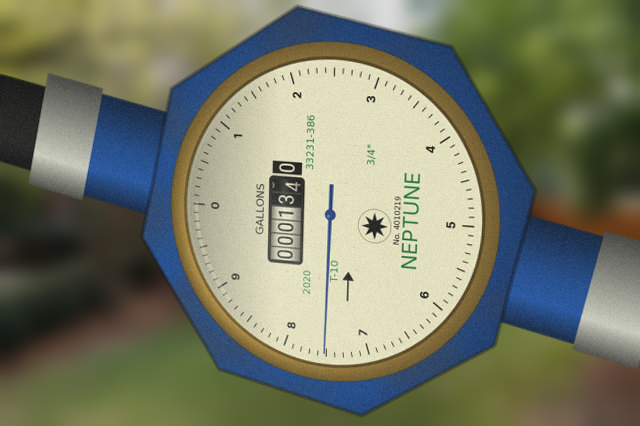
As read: {"value": 1337.5, "unit": "gal"}
